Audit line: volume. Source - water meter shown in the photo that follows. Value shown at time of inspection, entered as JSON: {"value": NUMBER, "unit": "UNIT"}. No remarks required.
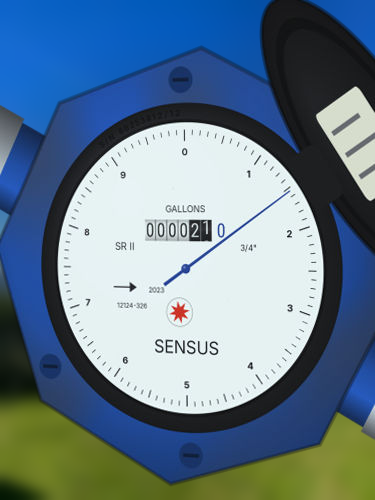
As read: {"value": 211.5, "unit": "gal"}
